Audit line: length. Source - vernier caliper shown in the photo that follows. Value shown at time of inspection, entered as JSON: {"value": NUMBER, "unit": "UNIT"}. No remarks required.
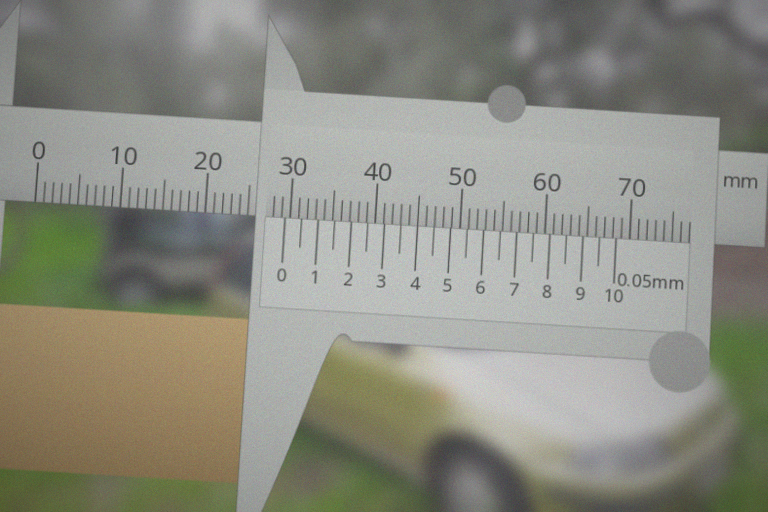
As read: {"value": 29.4, "unit": "mm"}
